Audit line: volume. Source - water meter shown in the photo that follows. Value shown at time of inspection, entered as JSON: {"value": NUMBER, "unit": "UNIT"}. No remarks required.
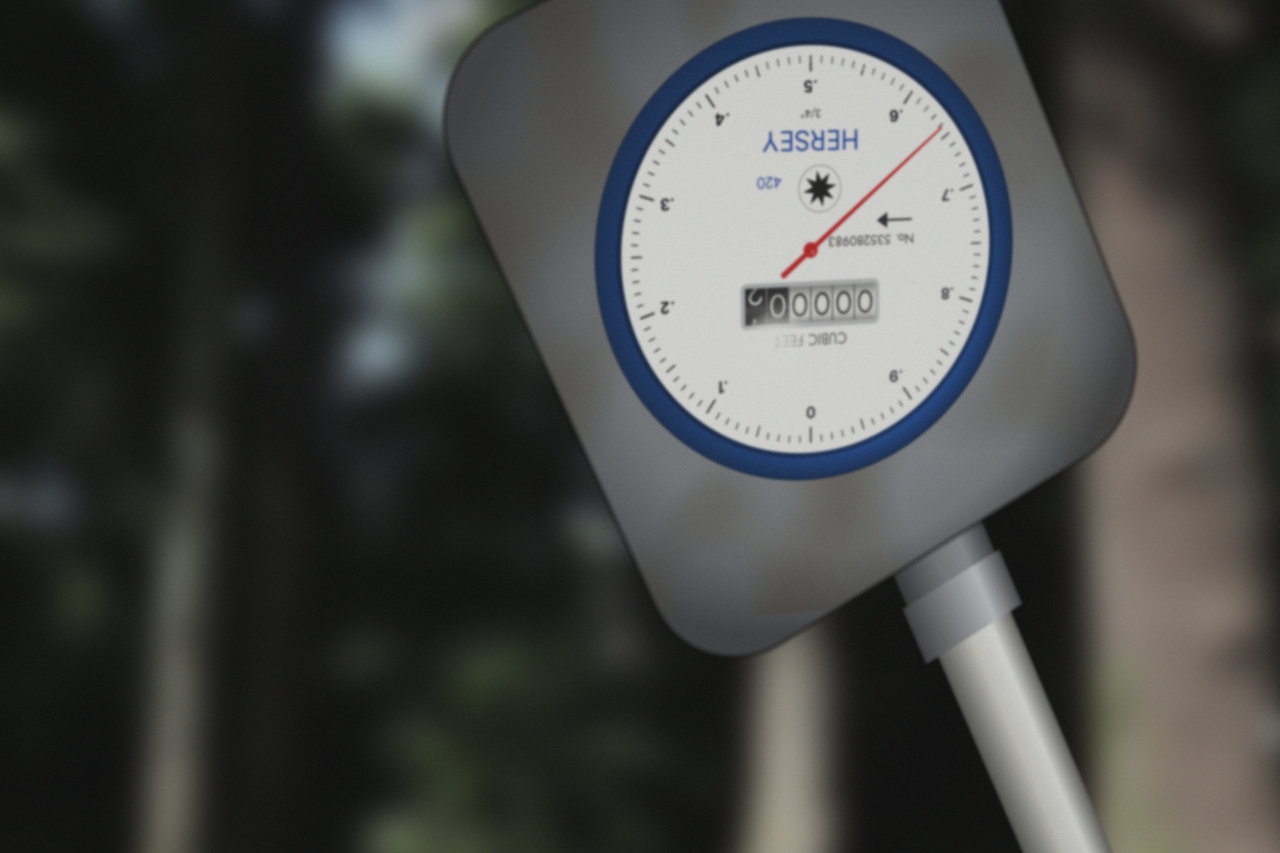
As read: {"value": 1.64, "unit": "ft³"}
